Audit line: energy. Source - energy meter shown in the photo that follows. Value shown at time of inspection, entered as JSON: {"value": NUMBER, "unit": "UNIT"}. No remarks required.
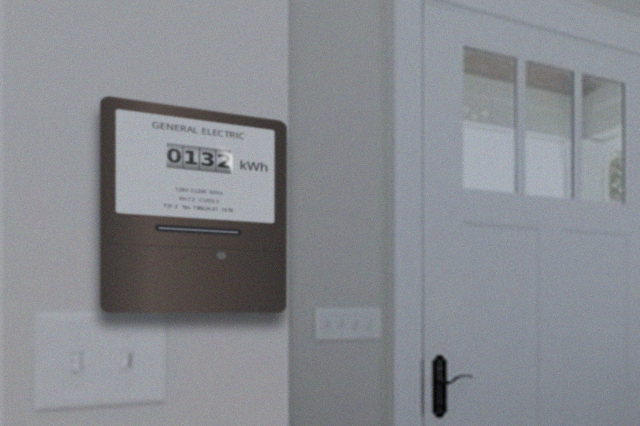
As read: {"value": 132, "unit": "kWh"}
